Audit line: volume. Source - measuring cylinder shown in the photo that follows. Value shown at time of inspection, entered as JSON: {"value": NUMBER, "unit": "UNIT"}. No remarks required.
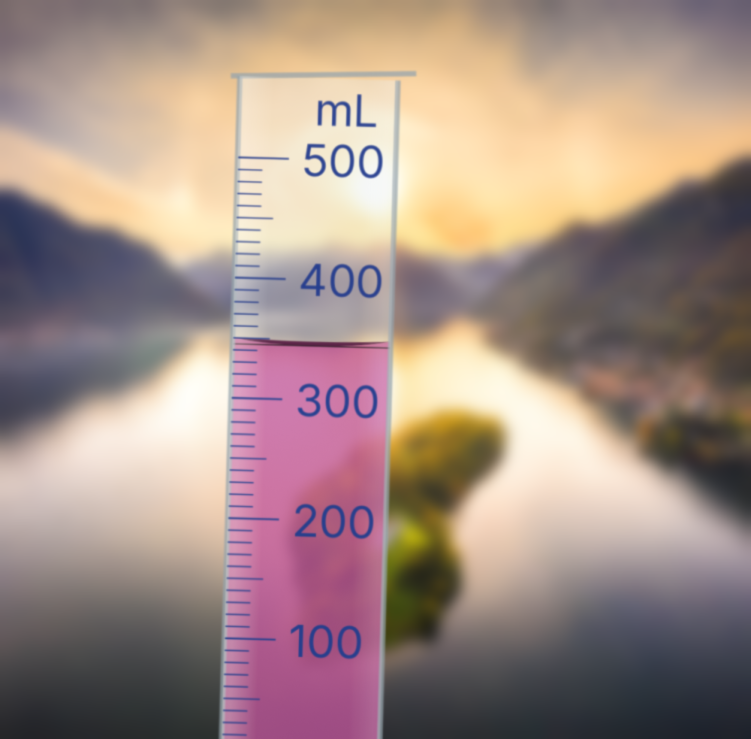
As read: {"value": 345, "unit": "mL"}
